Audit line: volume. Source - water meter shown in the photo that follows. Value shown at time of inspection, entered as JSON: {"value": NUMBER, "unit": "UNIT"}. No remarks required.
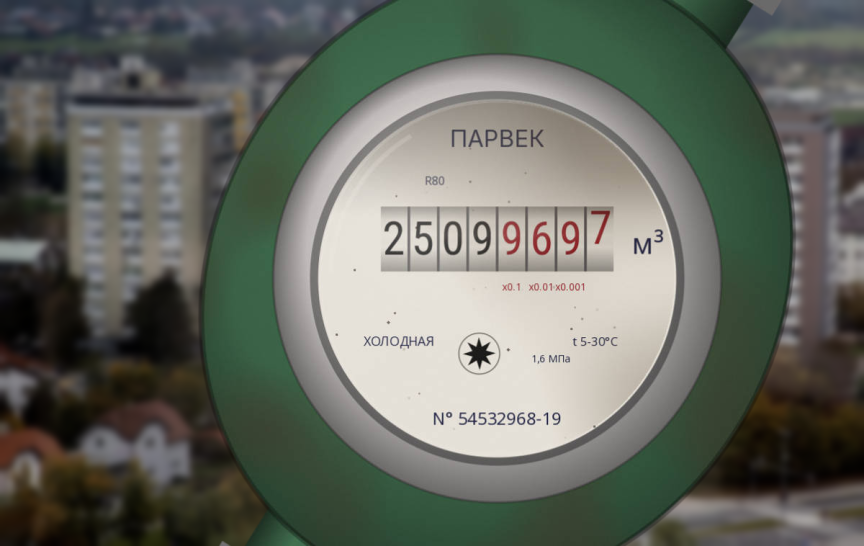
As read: {"value": 2509.9697, "unit": "m³"}
